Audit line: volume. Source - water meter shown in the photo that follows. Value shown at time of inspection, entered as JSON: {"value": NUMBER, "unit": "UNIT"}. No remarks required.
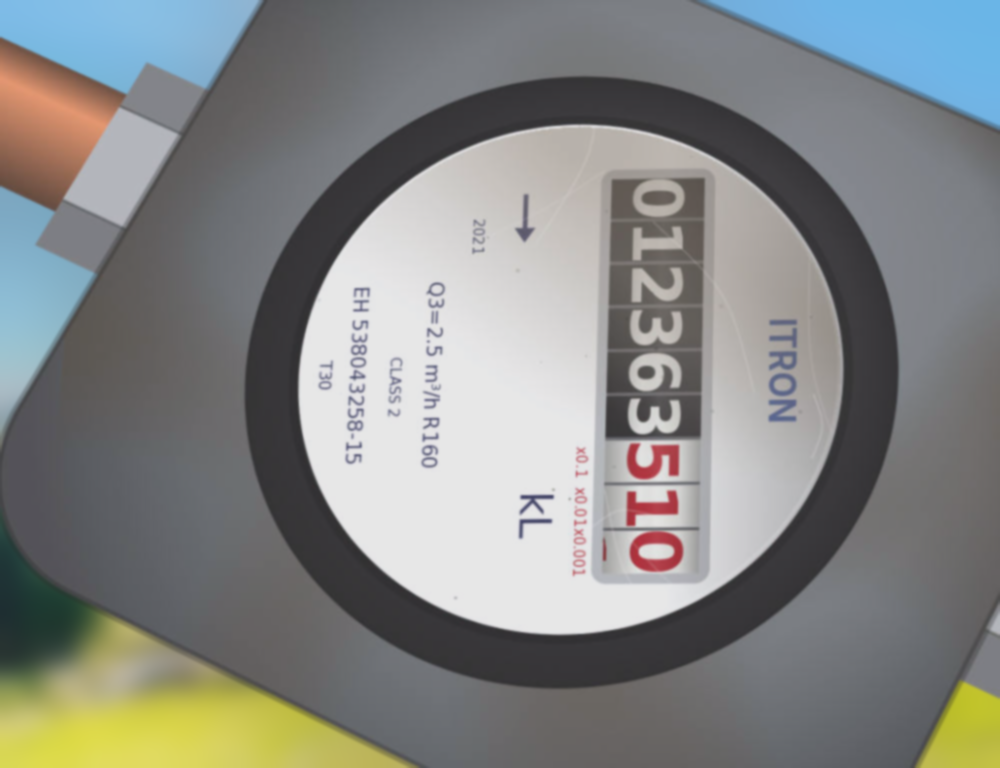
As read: {"value": 12363.510, "unit": "kL"}
